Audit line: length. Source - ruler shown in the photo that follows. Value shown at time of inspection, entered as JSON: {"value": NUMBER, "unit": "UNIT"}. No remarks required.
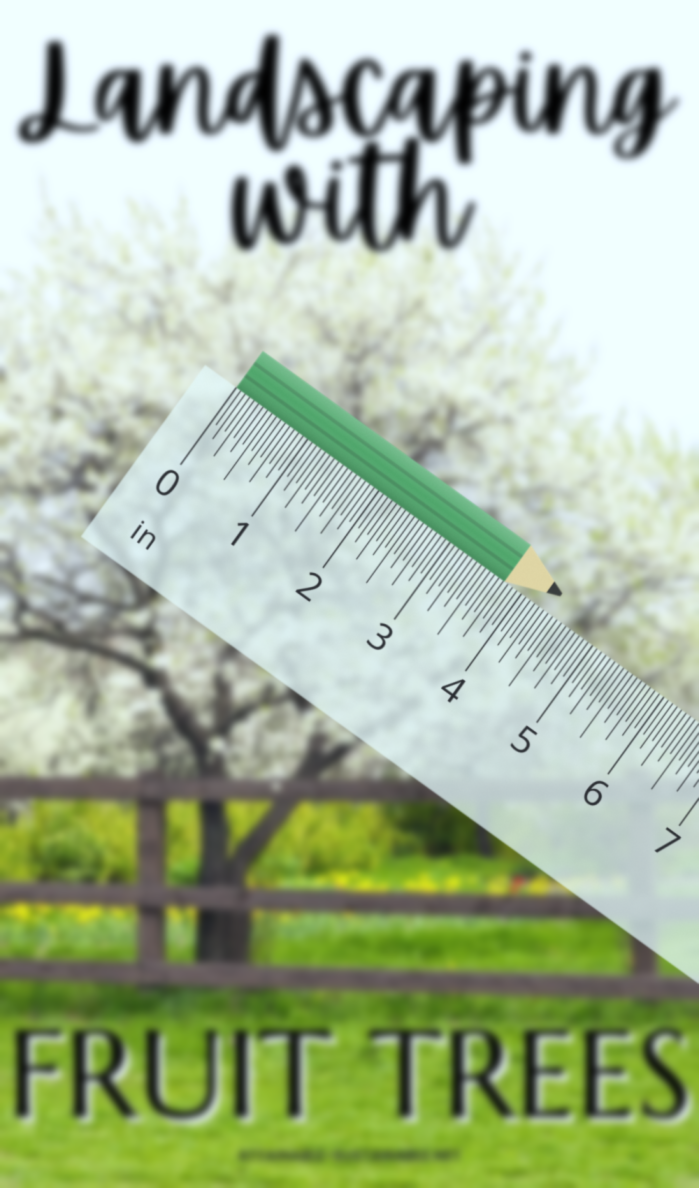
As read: {"value": 4.375, "unit": "in"}
